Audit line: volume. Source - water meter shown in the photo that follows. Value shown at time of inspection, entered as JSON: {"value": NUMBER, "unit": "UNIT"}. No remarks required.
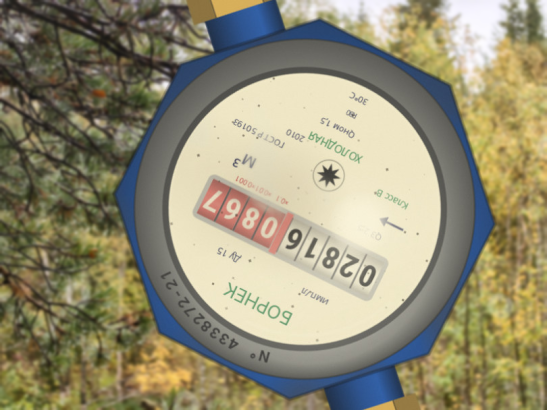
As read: {"value": 2816.0867, "unit": "m³"}
